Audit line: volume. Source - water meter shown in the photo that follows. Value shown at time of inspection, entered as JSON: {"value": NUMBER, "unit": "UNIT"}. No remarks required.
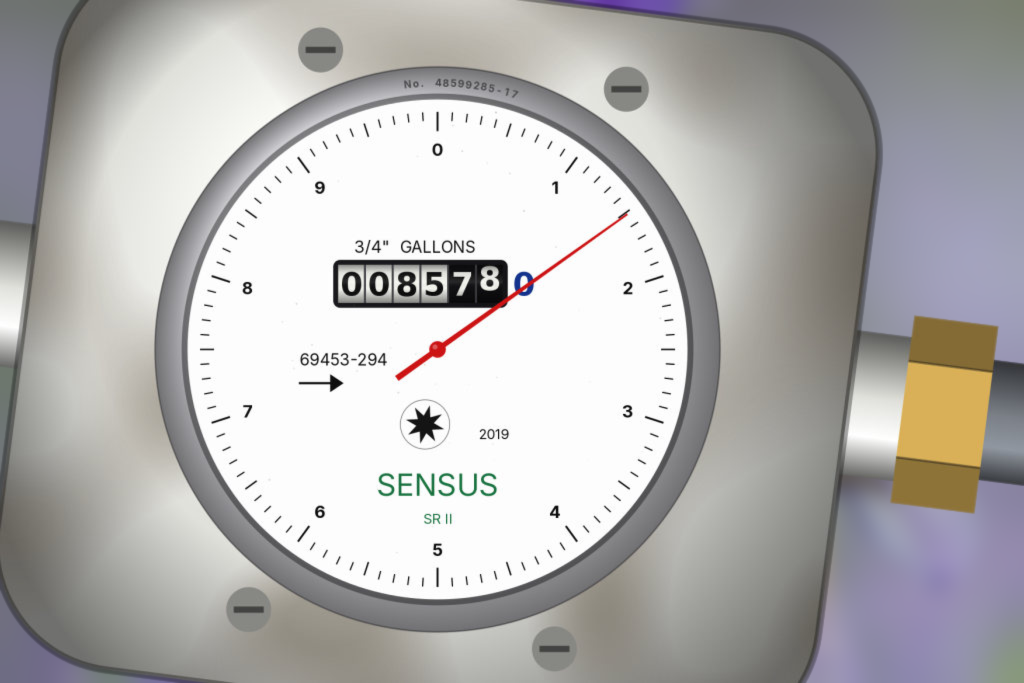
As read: {"value": 85781.5, "unit": "gal"}
